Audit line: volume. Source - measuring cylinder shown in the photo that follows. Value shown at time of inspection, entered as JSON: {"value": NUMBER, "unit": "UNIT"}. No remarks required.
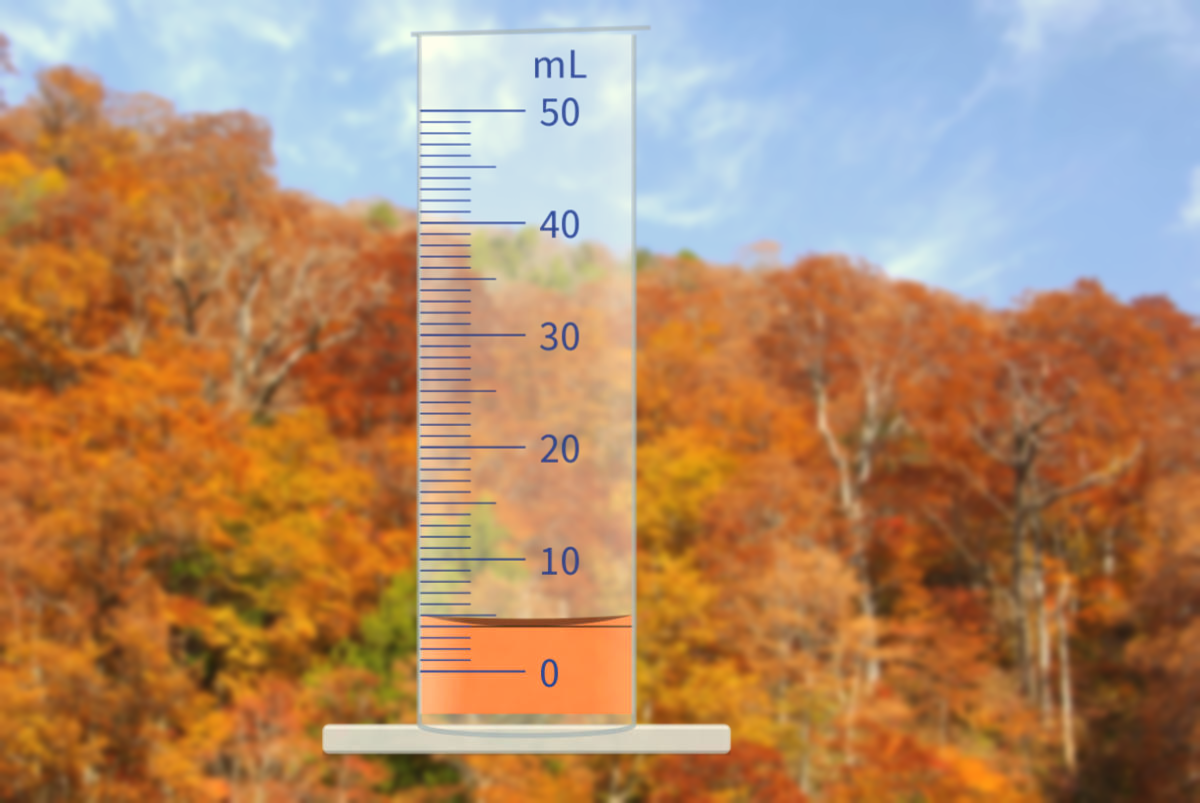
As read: {"value": 4, "unit": "mL"}
